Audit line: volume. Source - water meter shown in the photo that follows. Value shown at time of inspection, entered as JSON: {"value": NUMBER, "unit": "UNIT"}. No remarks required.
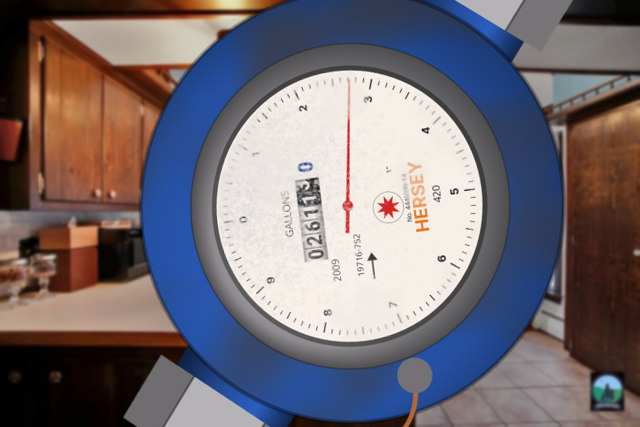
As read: {"value": 261132.7, "unit": "gal"}
